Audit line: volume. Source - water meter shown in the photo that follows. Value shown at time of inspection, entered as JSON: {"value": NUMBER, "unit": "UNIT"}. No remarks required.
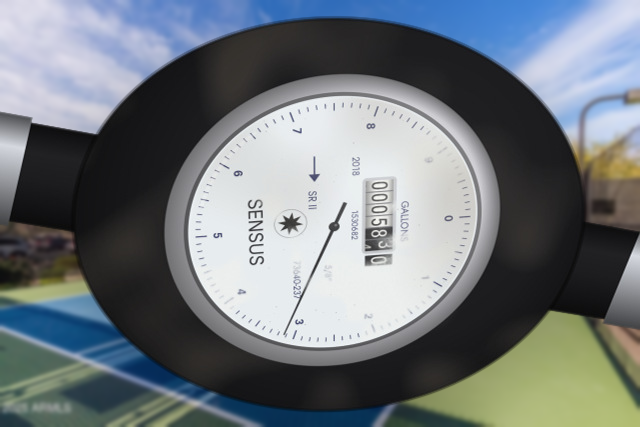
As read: {"value": 5833.1, "unit": "gal"}
